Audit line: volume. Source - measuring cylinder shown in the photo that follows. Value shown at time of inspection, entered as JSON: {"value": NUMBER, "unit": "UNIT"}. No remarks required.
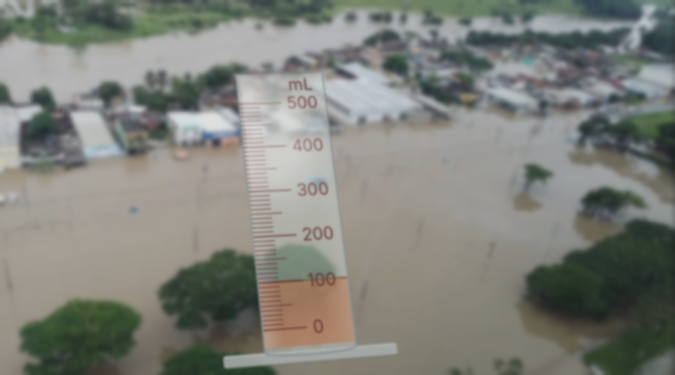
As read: {"value": 100, "unit": "mL"}
